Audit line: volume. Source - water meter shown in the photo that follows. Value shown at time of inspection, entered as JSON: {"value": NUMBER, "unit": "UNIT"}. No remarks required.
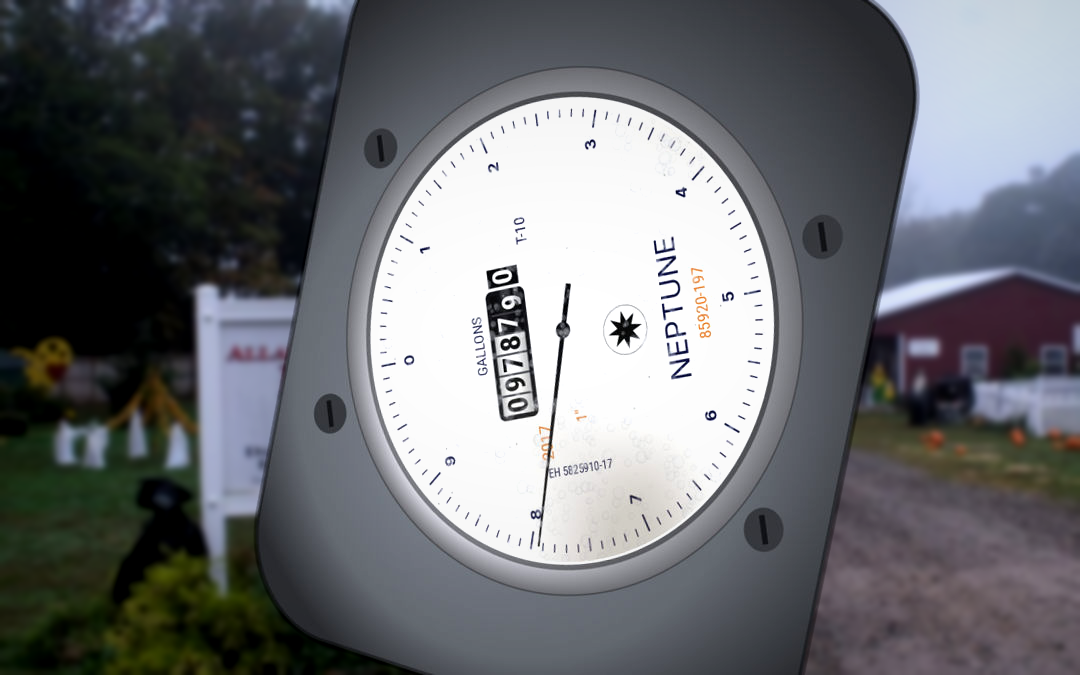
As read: {"value": 978787.9, "unit": "gal"}
